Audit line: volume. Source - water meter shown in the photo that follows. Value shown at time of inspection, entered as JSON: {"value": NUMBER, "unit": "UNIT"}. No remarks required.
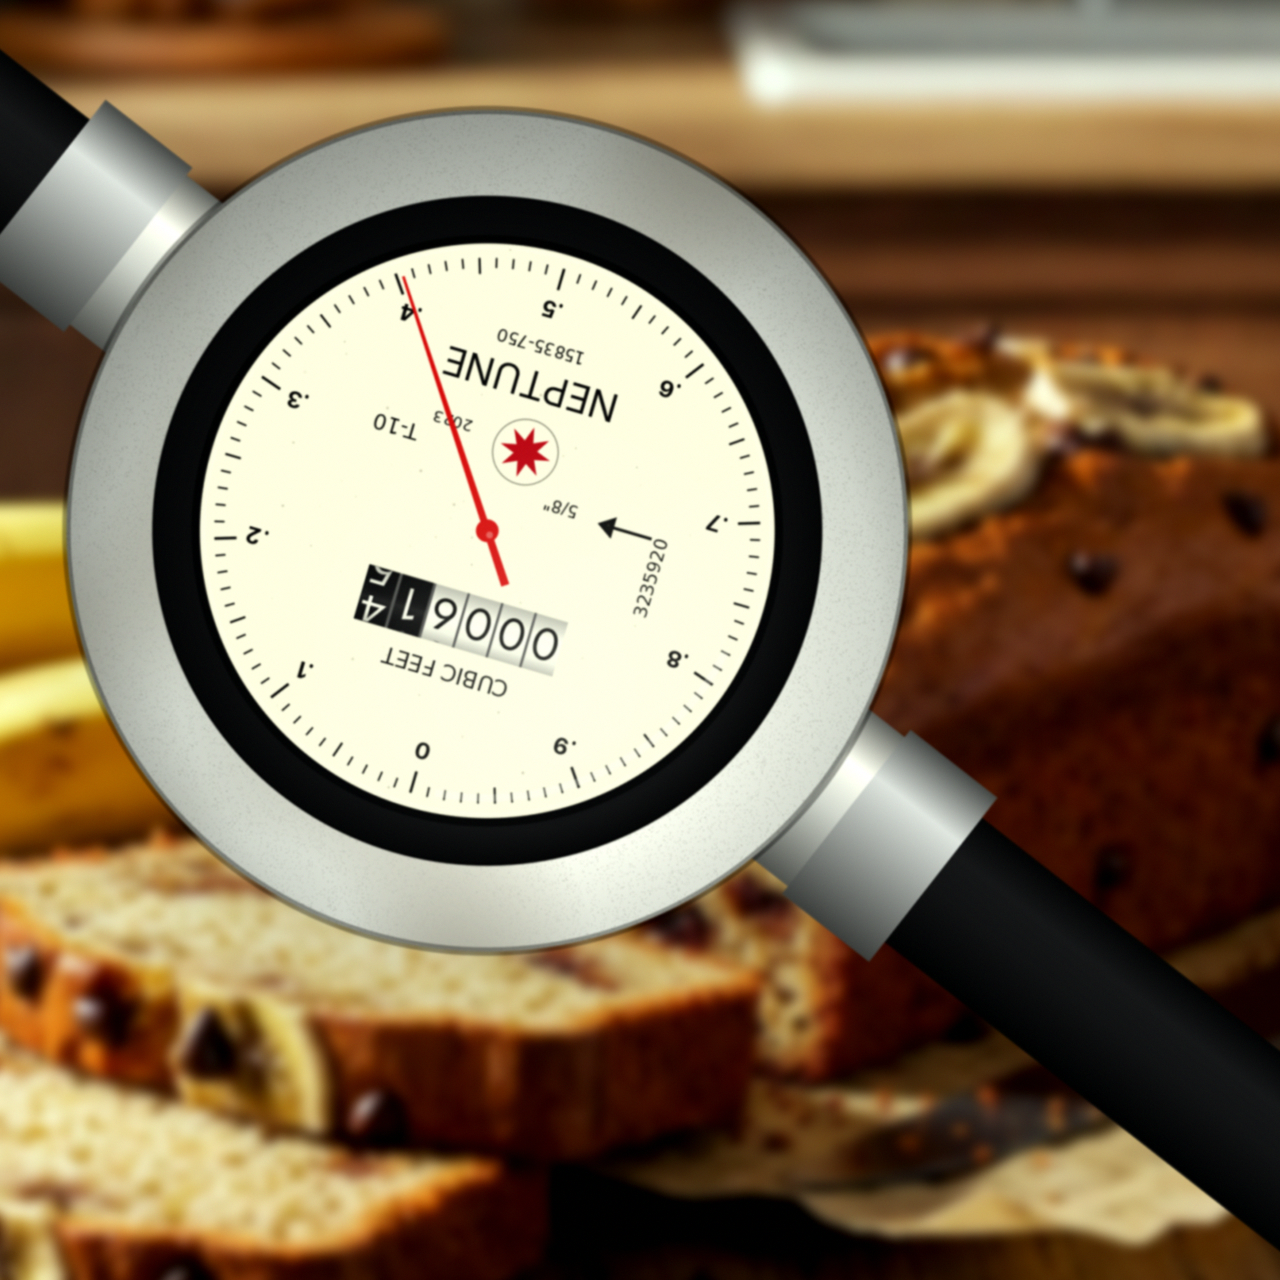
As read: {"value": 614.40, "unit": "ft³"}
